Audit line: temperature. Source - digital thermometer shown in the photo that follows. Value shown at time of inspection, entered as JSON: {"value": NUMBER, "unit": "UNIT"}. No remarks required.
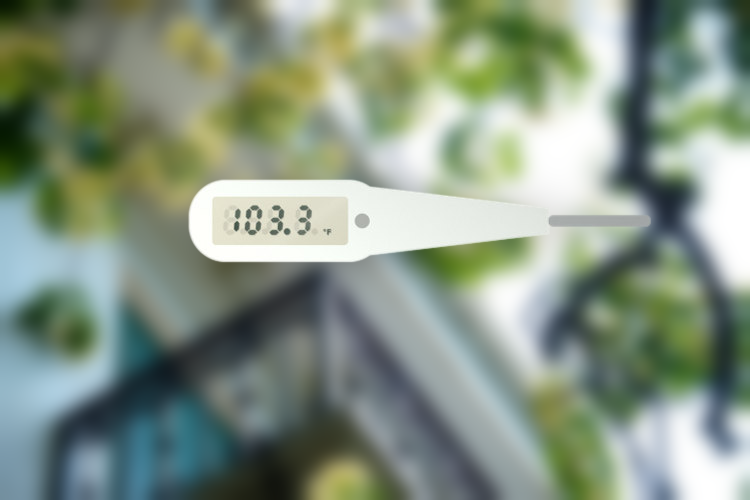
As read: {"value": 103.3, "unit": "°F"}
